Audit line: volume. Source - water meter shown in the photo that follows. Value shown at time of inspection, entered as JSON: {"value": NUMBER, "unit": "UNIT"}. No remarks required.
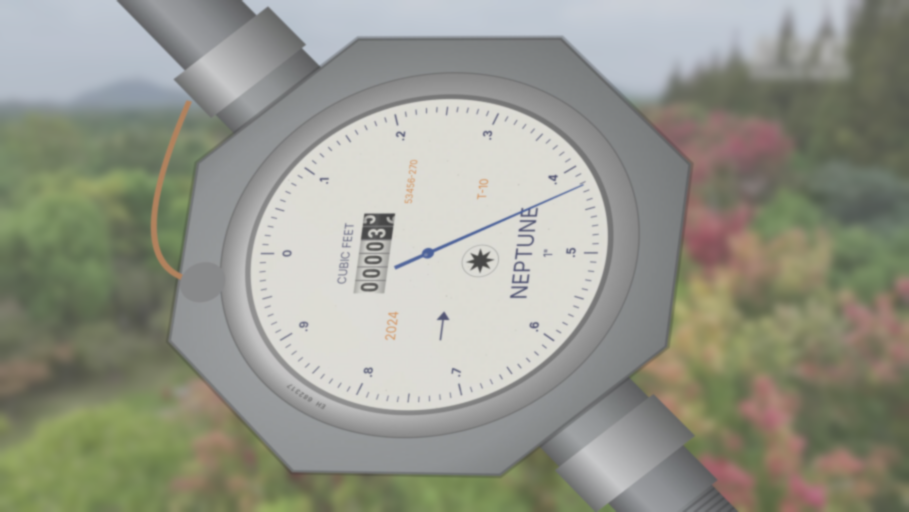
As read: {"value": 35.42, "unit": "ft³"}
